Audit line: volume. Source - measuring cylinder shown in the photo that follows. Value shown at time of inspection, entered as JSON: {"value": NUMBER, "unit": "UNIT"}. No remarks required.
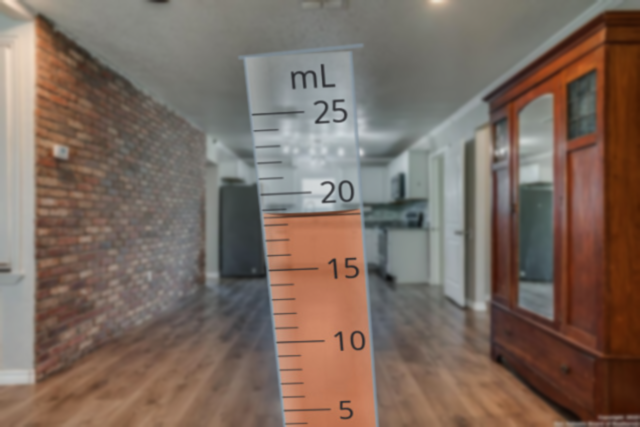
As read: {"value": 18.5, "unit": "mL"}
